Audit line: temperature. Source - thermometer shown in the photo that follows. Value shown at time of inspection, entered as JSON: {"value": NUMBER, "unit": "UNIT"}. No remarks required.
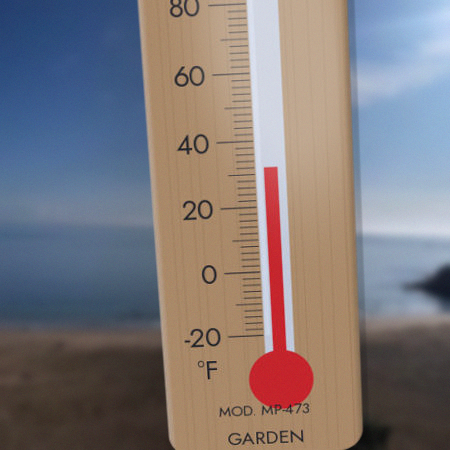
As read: {"value": 32, "unit": "°F"}
